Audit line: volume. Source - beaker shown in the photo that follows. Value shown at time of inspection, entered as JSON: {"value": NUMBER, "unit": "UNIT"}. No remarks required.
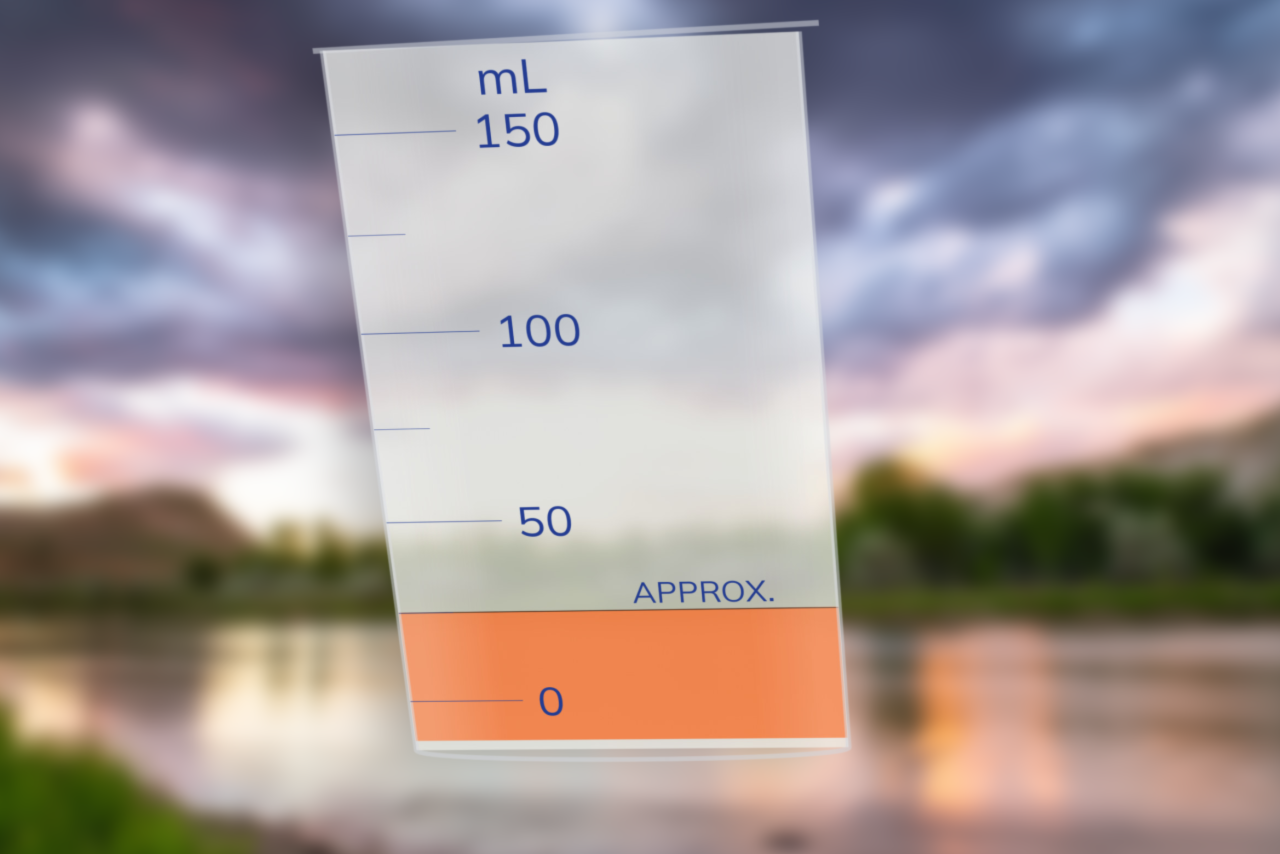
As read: {"value": 25, "unit": "mL"}
